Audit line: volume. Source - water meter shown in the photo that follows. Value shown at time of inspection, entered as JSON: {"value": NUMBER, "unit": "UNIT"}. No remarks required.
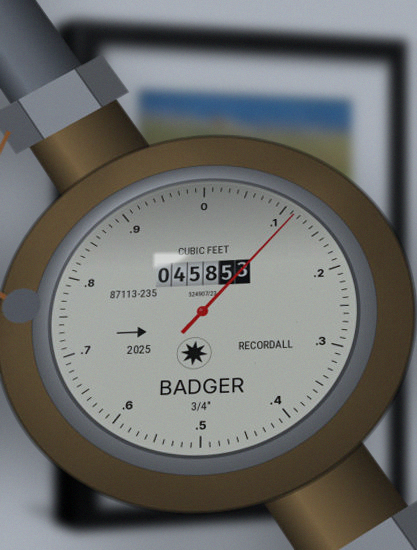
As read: {"value": 45853.11, "unit": "ft³"}
